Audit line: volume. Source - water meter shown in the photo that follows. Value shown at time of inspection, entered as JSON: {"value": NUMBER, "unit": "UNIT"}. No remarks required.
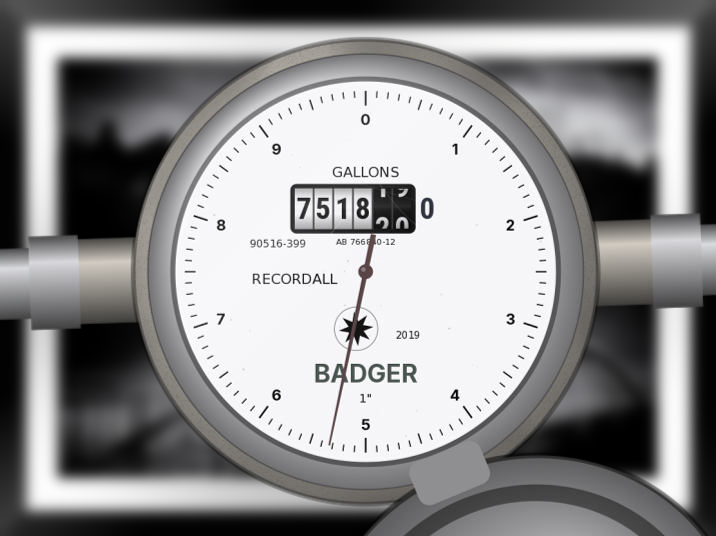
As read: {"value": 7518195.3, "unit": "gal"}
